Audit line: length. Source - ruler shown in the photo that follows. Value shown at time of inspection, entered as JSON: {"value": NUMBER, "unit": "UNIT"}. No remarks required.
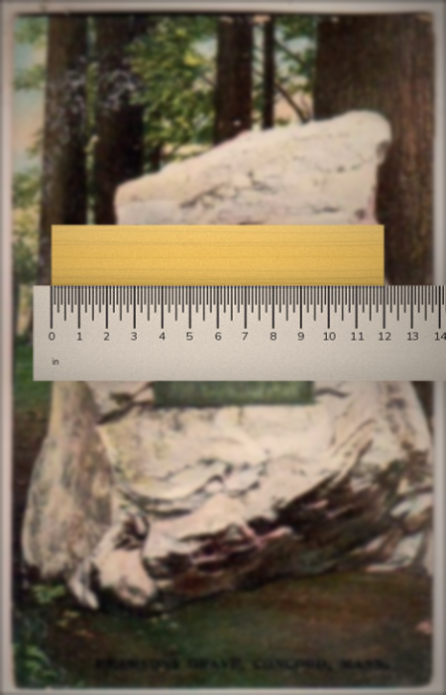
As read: {"value": 12, "unit": "in"}
